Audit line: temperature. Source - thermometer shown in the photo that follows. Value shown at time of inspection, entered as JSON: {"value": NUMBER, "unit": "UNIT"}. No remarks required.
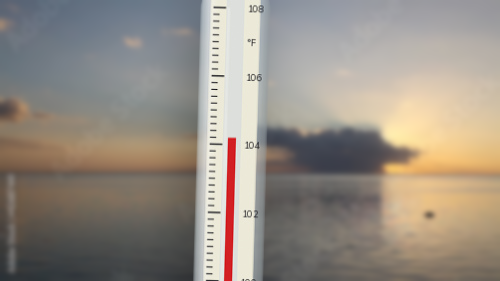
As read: {"value": 104.2, "unit": "°F"}
